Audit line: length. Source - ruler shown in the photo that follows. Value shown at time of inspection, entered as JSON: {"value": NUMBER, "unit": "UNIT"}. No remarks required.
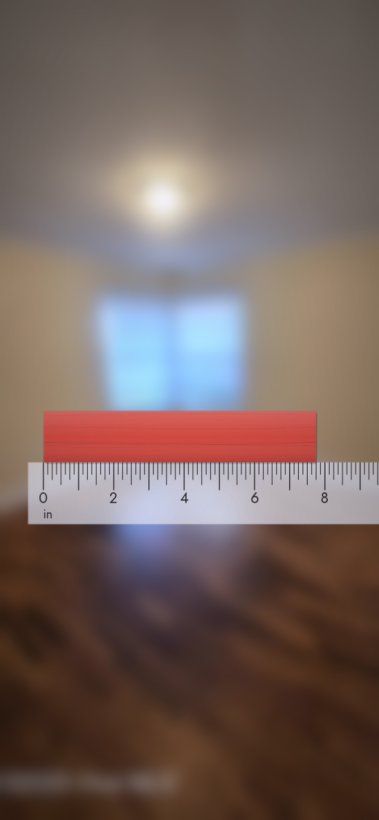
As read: {"value": 7.75, "unit": "in"}
